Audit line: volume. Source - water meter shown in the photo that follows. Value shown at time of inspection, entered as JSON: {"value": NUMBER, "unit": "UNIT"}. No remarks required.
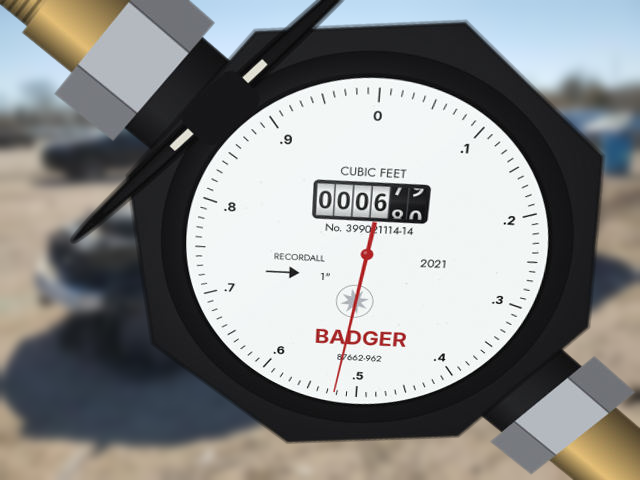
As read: {"value": 679.52, "unit": "ft³"}
